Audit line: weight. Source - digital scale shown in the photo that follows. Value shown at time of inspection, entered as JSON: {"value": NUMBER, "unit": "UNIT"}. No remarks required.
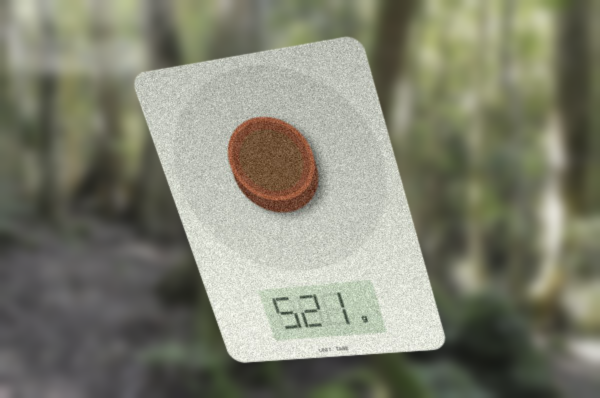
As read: {"value": 521, "unit": "g"}
